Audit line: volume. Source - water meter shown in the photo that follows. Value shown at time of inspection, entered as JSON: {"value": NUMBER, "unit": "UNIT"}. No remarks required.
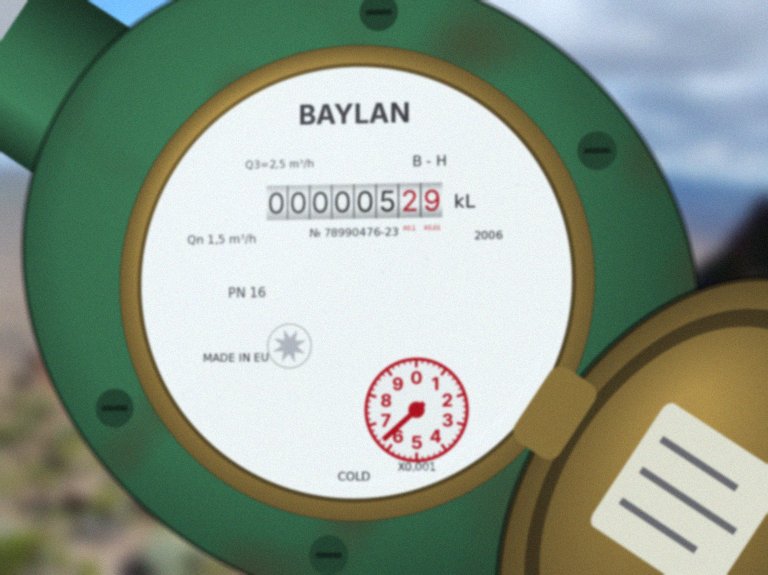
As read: {"value": 5.296, "unit": "kL"}
